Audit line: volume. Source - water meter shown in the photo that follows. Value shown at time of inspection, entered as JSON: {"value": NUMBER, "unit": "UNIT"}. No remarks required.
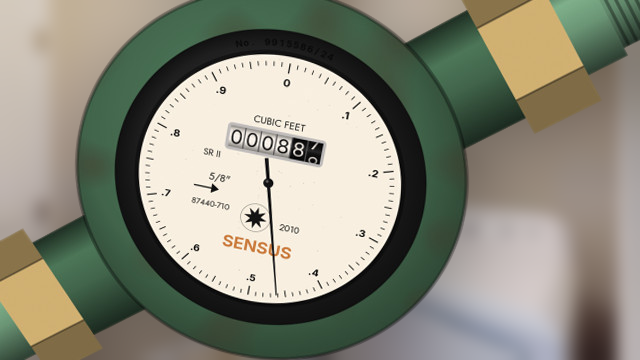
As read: {"value": 887.46, "unit": "ft³"}
